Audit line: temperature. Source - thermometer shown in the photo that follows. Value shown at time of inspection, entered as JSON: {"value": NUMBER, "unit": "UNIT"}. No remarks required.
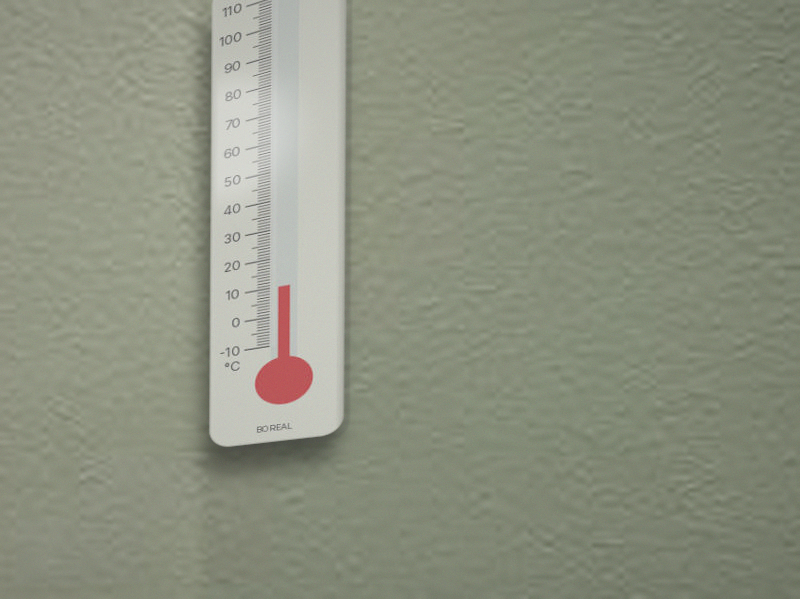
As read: {"value": 10, "unit": "°C"}
